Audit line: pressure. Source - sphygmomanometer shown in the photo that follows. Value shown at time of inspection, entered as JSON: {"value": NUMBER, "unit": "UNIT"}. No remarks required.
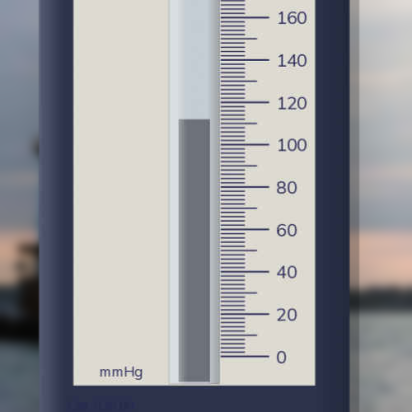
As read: {"value": 112, "unit": "mmHg"}
